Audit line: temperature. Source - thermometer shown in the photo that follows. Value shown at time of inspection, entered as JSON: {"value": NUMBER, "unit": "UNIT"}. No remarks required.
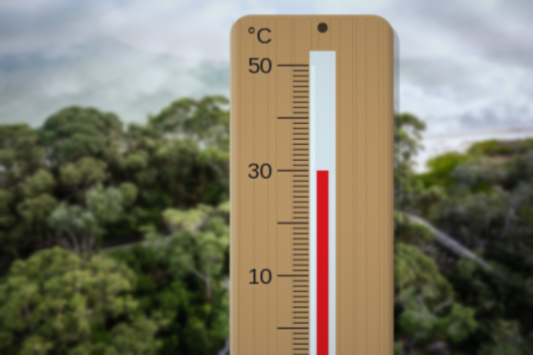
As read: {"value": 30, "unit": "°C"}
